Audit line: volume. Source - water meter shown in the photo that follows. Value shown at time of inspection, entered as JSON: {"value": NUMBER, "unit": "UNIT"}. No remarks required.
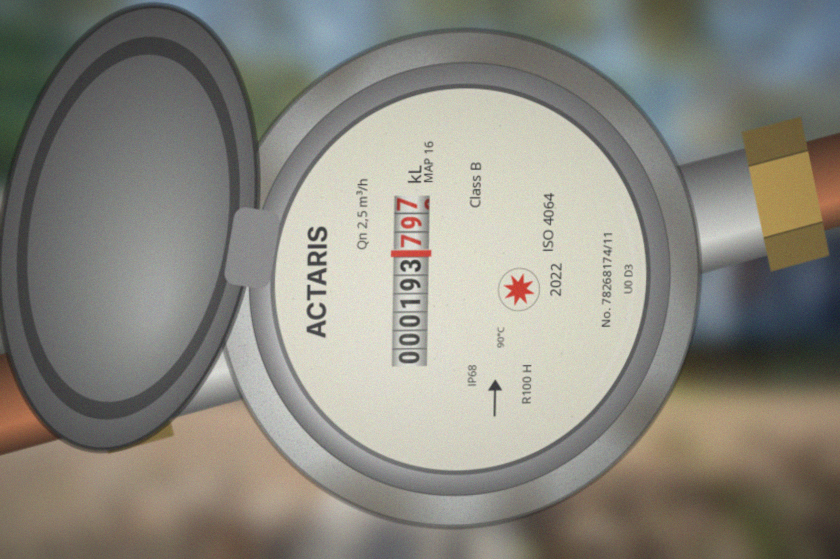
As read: {"value": 193.797, "unit": "kL"}
